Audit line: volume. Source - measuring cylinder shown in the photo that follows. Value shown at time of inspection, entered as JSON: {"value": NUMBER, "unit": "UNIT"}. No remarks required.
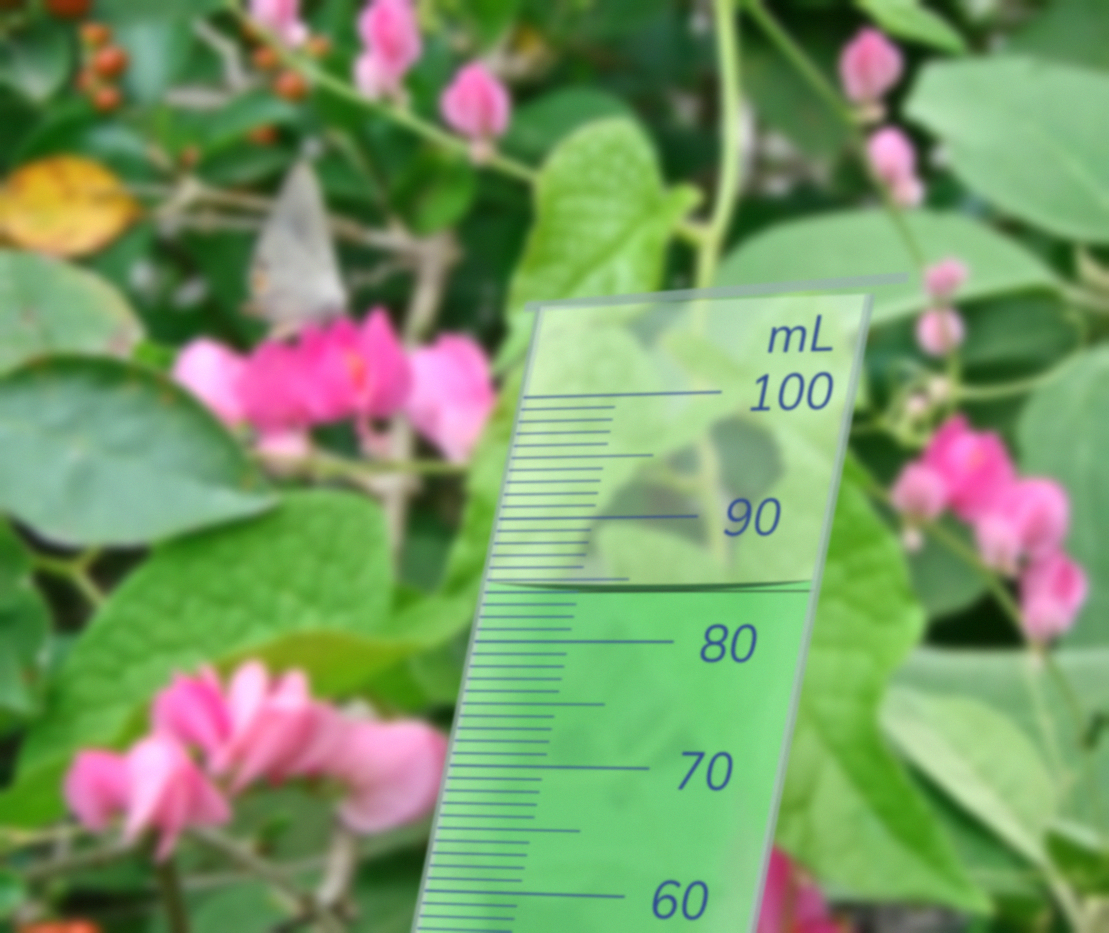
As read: {"value": 84, "unit": "mL"}
